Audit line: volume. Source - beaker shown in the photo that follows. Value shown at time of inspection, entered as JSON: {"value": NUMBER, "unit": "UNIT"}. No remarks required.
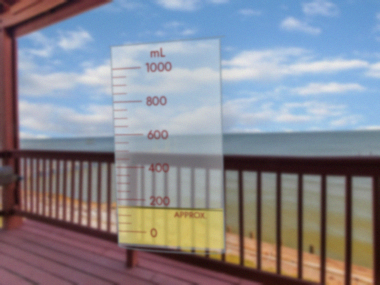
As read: {"value": 150, "unit": "mL"}
